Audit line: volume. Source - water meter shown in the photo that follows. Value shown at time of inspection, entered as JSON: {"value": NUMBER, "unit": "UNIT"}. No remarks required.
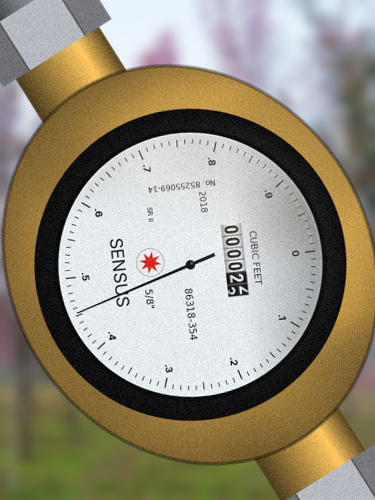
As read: {"value": 22.45, "unit": "ft³"}
